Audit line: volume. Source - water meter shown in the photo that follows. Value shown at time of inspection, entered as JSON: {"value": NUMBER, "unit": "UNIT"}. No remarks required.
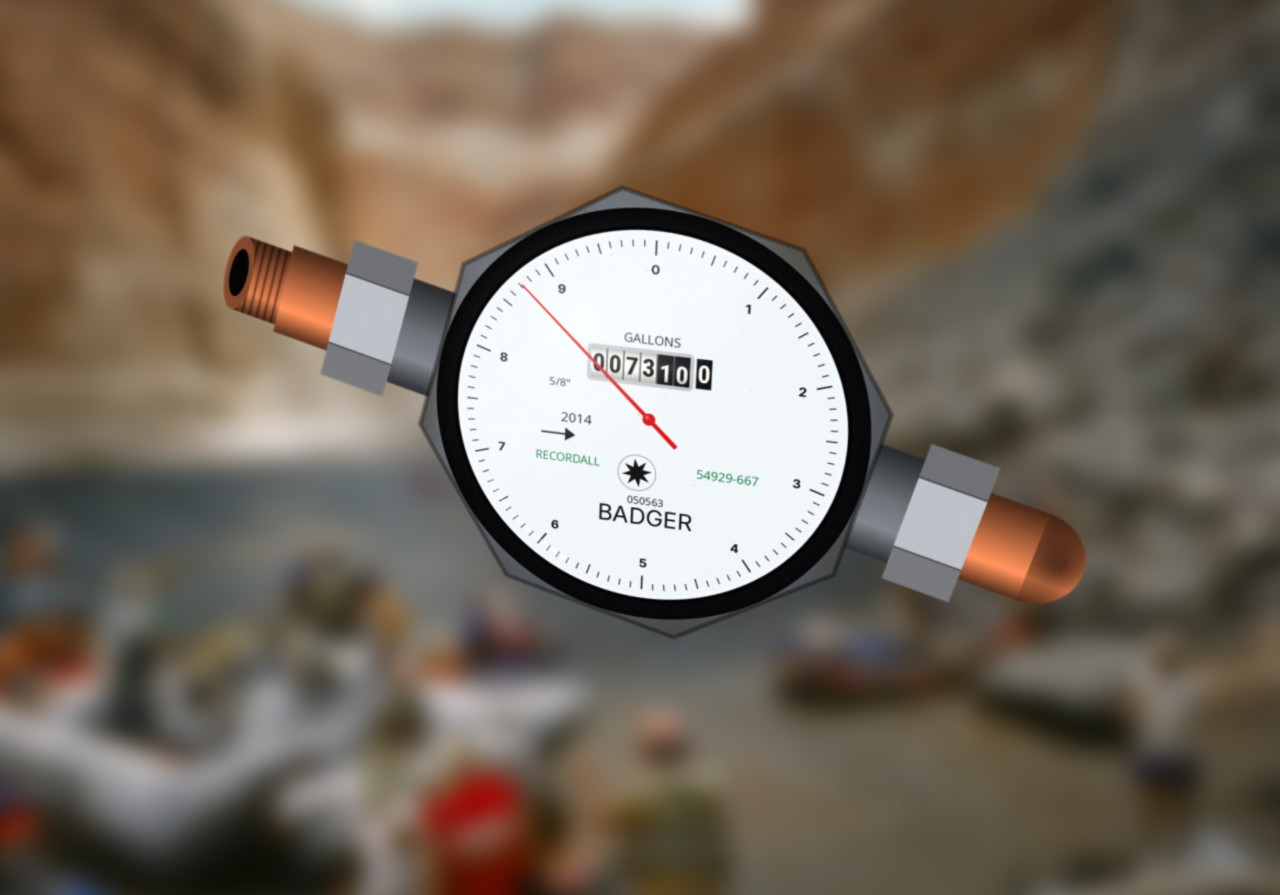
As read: {"value": 73098.7, "unit": "gal"}
